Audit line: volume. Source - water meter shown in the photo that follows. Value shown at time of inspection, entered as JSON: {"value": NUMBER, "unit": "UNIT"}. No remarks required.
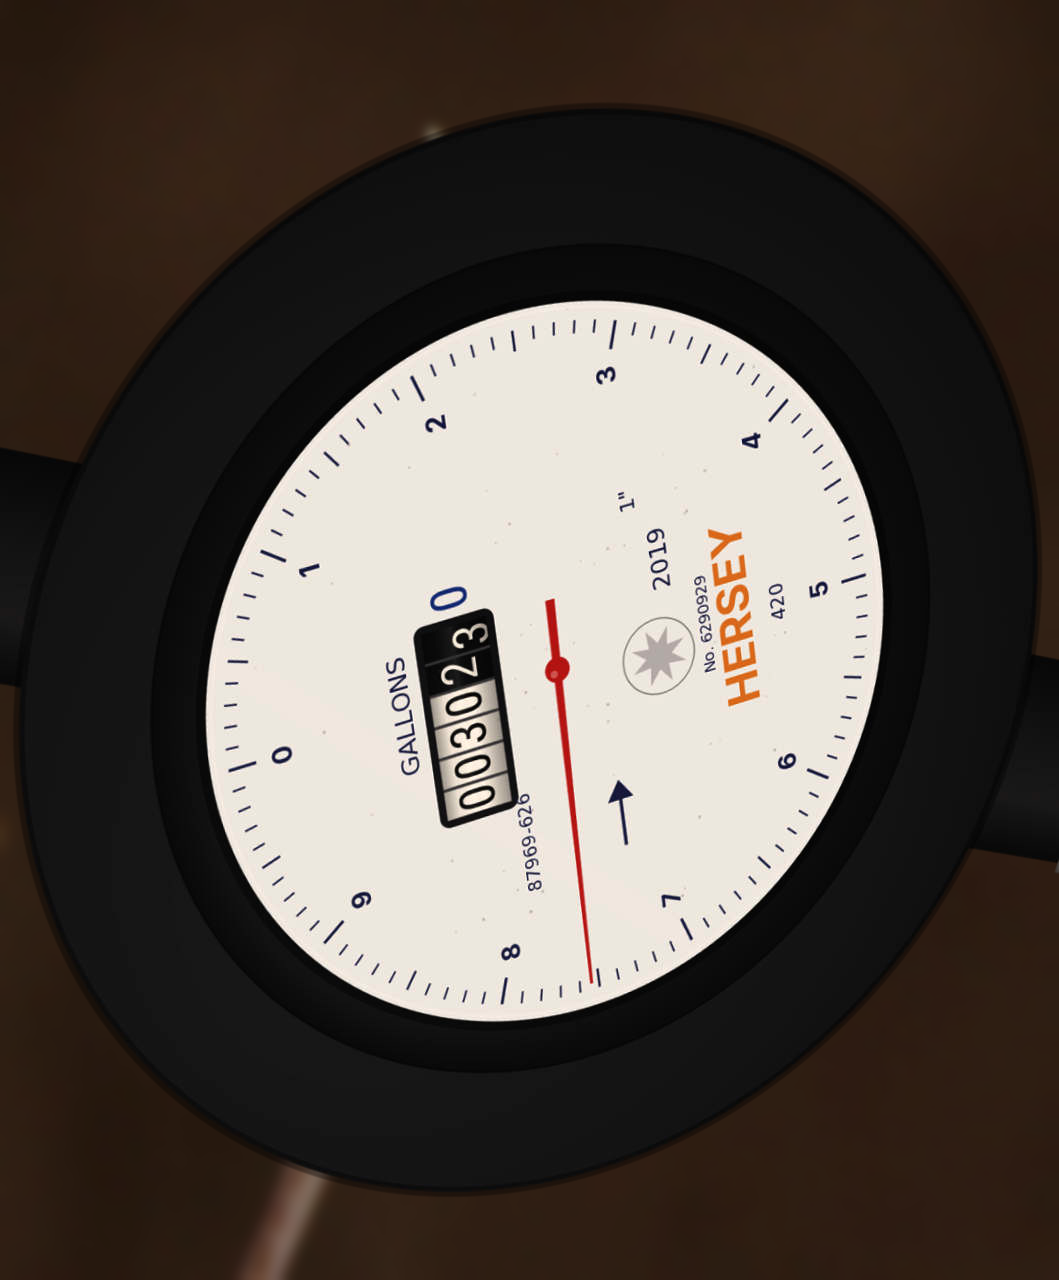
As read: {"value": 30227.5, "unit": "gal"}
